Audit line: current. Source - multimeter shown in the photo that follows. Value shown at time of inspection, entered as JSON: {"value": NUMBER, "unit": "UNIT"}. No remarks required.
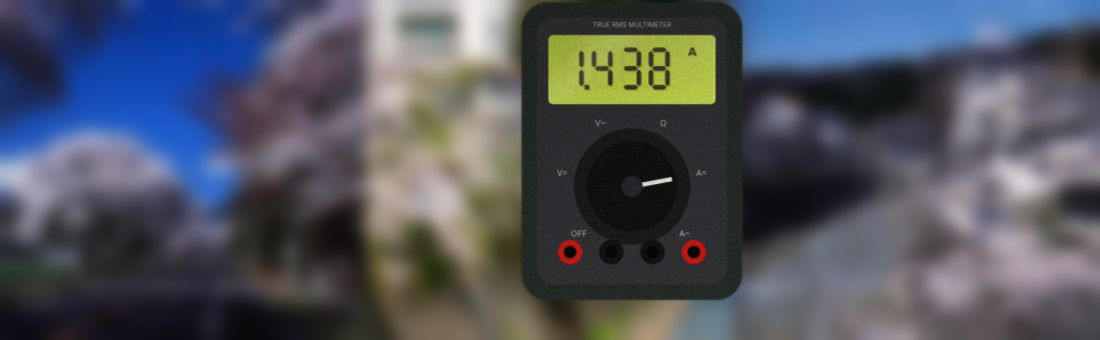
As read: {"value": 1.438, "unit": "A"}
